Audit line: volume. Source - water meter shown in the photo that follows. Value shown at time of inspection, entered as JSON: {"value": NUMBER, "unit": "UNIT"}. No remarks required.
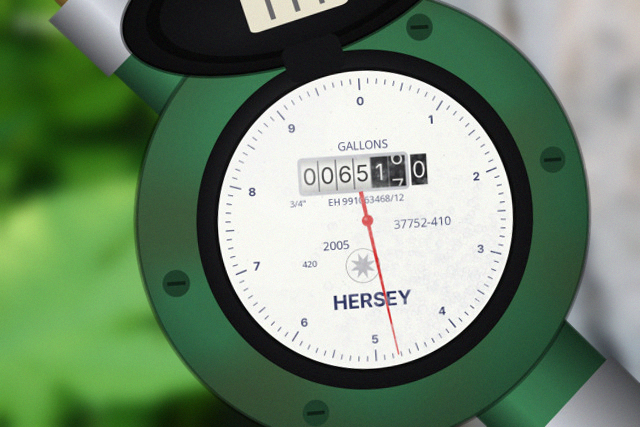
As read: {"value": 65164.7, "unit": "gal"}
